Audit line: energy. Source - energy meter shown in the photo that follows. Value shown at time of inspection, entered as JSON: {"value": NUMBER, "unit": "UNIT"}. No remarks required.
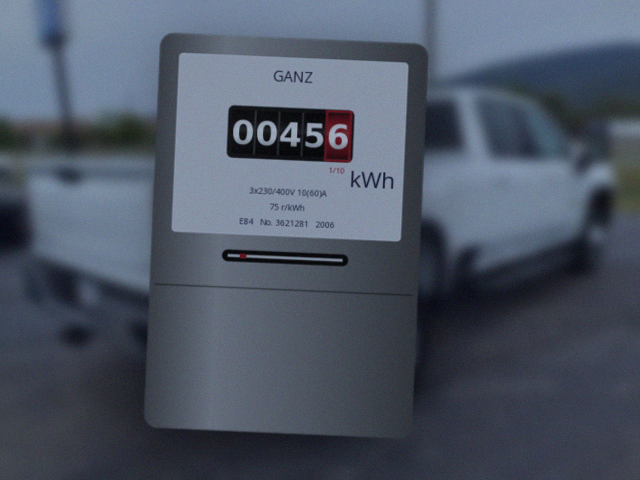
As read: {"value": 45.6, "unit": "kWh"}
